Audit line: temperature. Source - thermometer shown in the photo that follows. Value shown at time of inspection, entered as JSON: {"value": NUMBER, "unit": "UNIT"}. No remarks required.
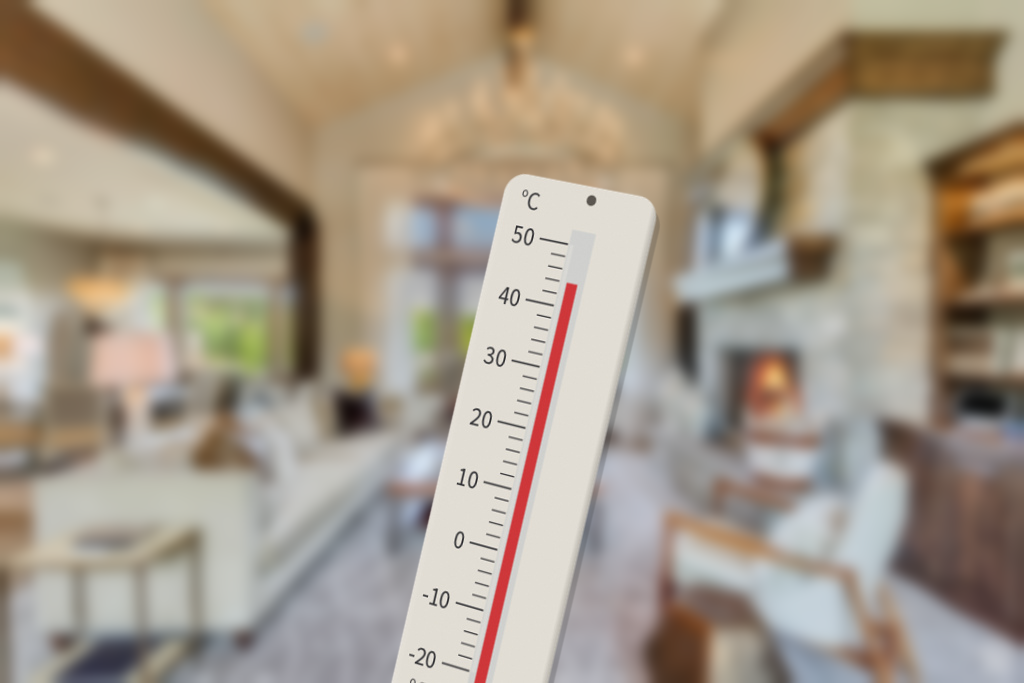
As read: {"value": 44, "unit": "°C"}
